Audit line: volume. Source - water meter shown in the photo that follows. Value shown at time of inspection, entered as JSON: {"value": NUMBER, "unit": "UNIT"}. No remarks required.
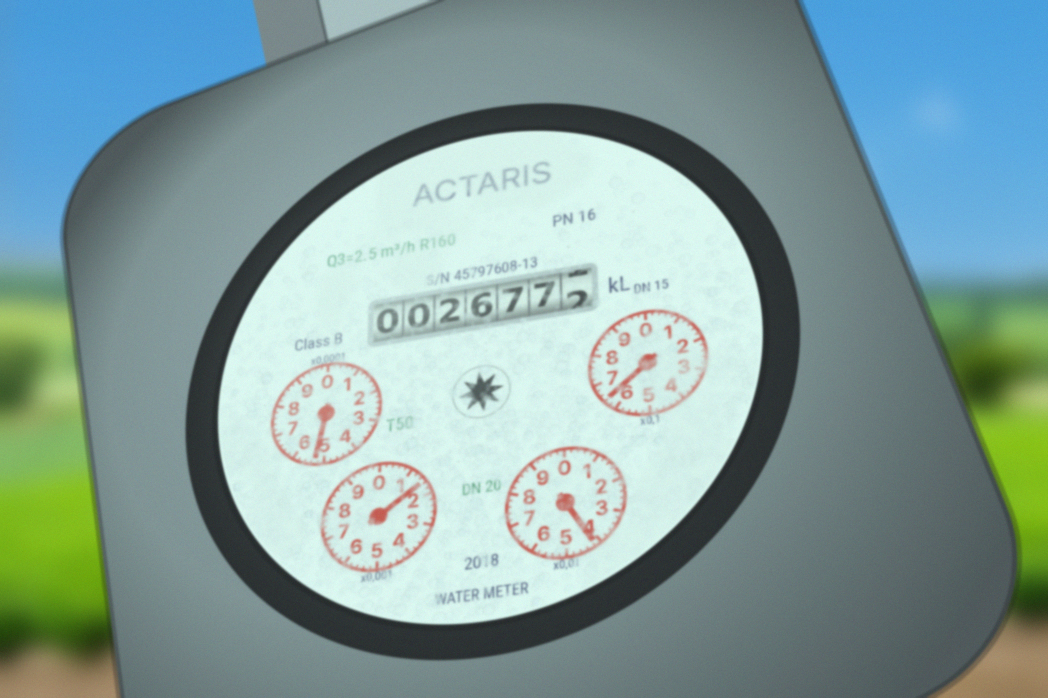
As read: {"value": 26771.6415, "unit": "kL"}
